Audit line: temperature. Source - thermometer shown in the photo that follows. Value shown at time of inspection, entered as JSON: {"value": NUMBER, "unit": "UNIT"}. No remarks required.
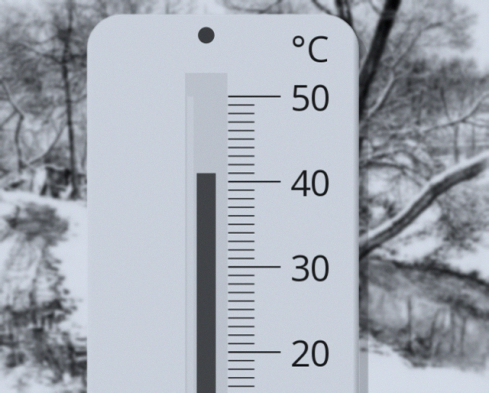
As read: {"value": 41, "unit": "°C"}
